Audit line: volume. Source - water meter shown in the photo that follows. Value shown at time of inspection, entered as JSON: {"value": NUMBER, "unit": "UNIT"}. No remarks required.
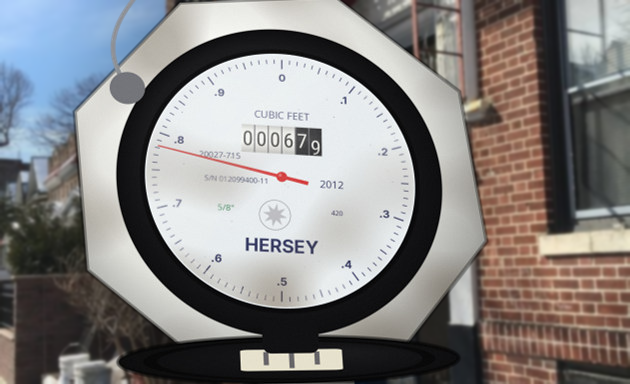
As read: {"value": 678.78, "unit": "ft³"}
